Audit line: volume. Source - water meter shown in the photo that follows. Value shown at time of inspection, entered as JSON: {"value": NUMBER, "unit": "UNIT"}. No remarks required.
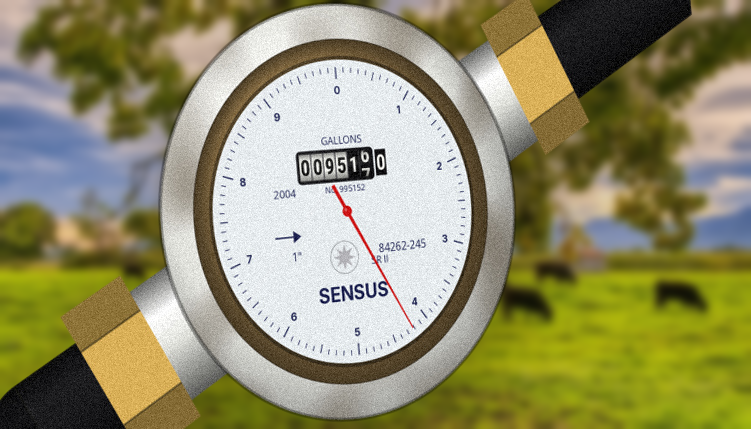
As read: {"value": 95164.2, "unit": "gal"}
